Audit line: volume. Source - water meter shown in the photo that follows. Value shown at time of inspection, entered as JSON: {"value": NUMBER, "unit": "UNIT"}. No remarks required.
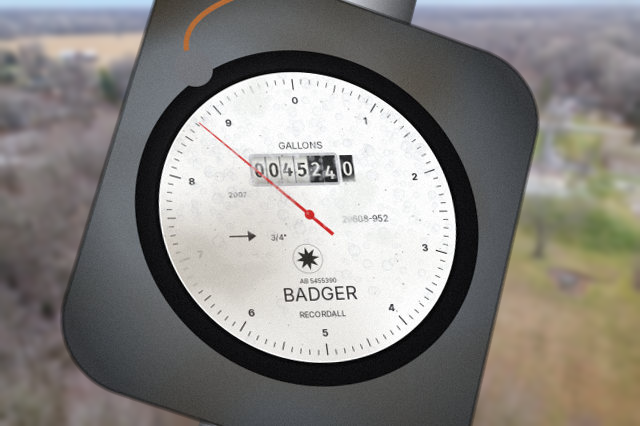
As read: {"value": 45238.7, "unit": "gal"}
